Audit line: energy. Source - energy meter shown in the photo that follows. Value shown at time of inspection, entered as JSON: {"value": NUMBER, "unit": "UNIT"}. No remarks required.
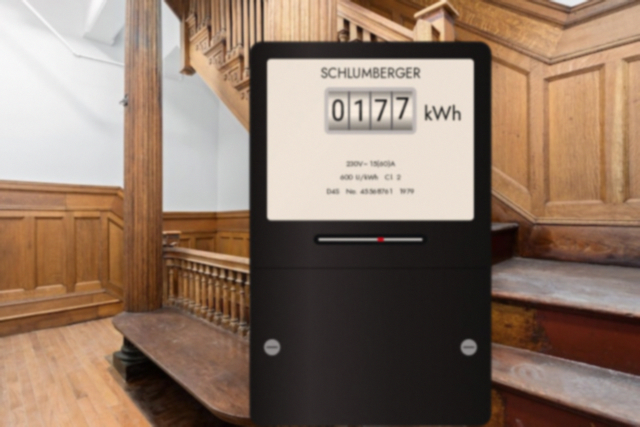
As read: {"value": 177, "unit": "kWh"}
